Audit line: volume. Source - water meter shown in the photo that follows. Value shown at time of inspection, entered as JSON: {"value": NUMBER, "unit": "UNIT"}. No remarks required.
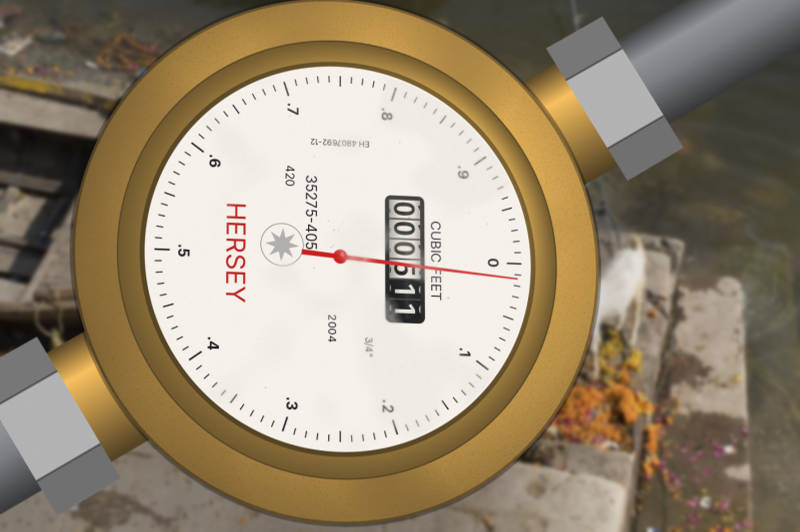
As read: {"value": 511.01, "unit": "ft³"}
